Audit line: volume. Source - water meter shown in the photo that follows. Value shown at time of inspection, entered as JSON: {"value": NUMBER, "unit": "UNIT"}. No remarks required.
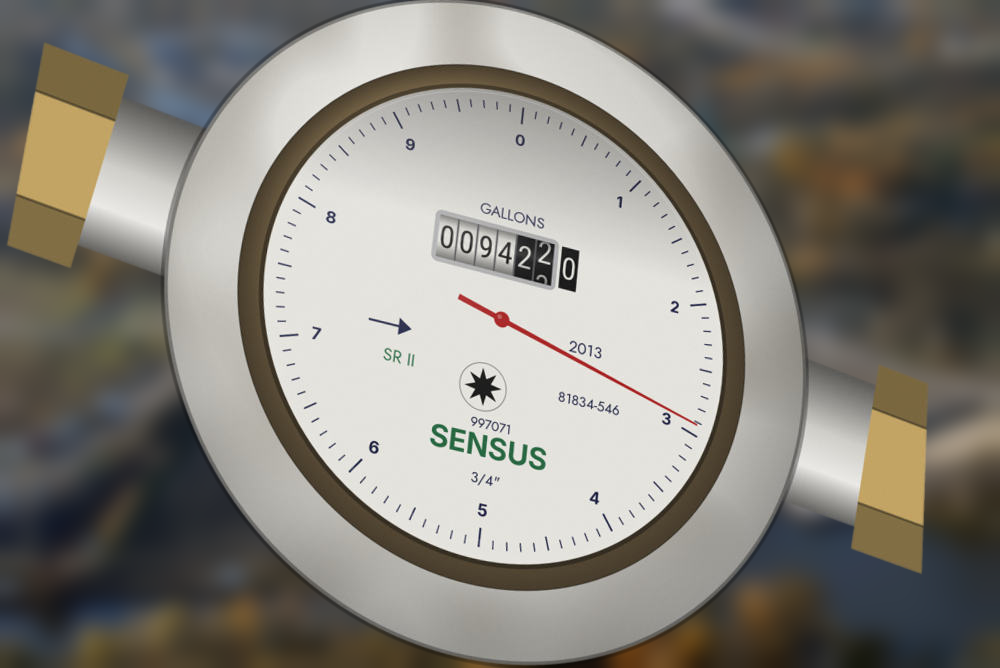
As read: {"value": 94222.9, "unit": "gal"}
